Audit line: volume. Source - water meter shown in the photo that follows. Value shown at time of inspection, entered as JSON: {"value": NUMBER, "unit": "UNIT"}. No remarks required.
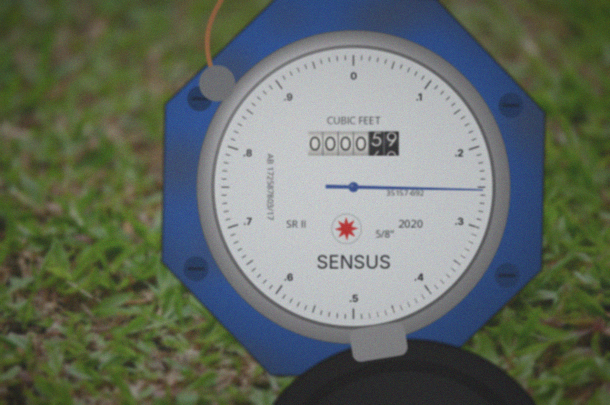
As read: {"value": 59.25, "unit": "ft³"}
